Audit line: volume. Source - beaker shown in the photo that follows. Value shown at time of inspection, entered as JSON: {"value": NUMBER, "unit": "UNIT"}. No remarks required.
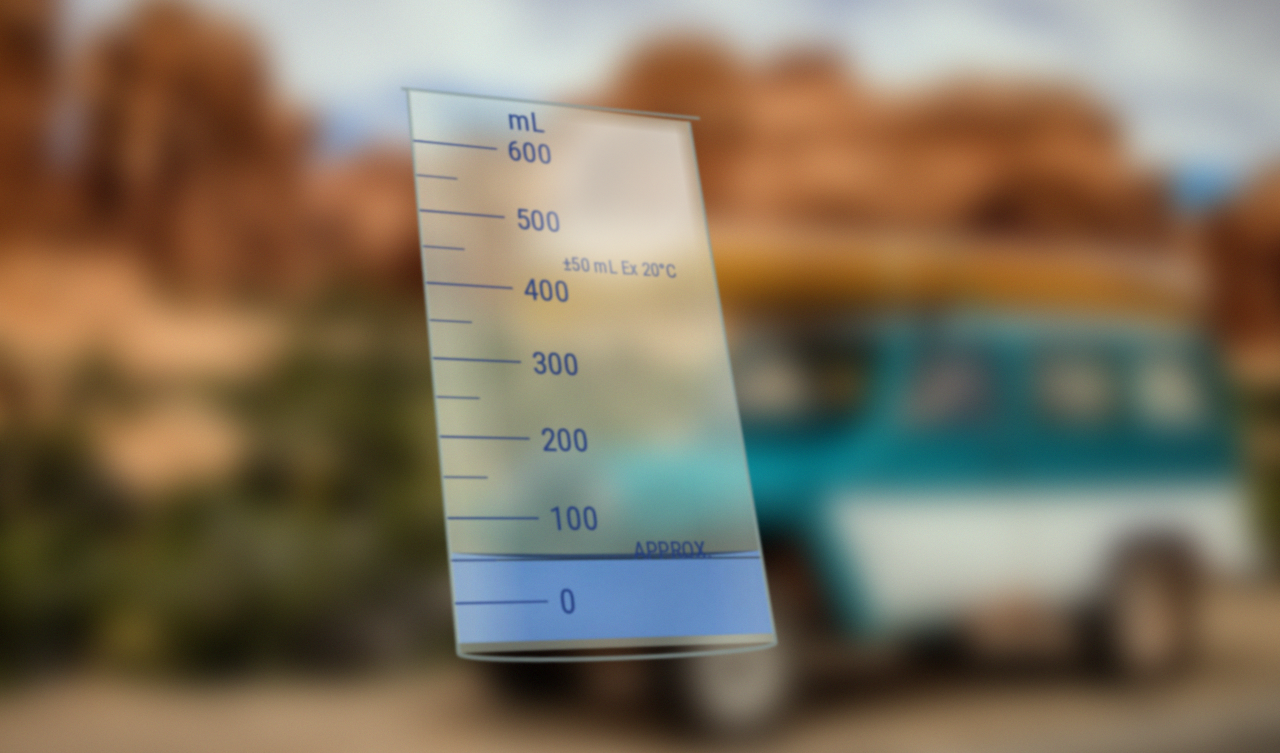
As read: {"value": 50, "unit": "mL"}
